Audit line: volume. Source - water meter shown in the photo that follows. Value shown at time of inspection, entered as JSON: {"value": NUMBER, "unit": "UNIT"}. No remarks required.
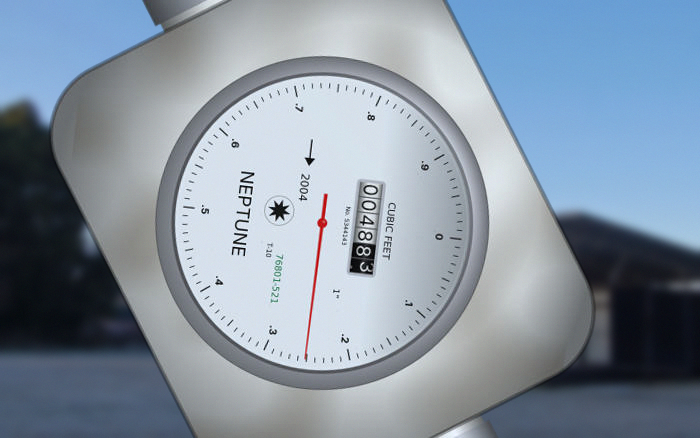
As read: {"value": 4883.25, "unit": "ft³"}
